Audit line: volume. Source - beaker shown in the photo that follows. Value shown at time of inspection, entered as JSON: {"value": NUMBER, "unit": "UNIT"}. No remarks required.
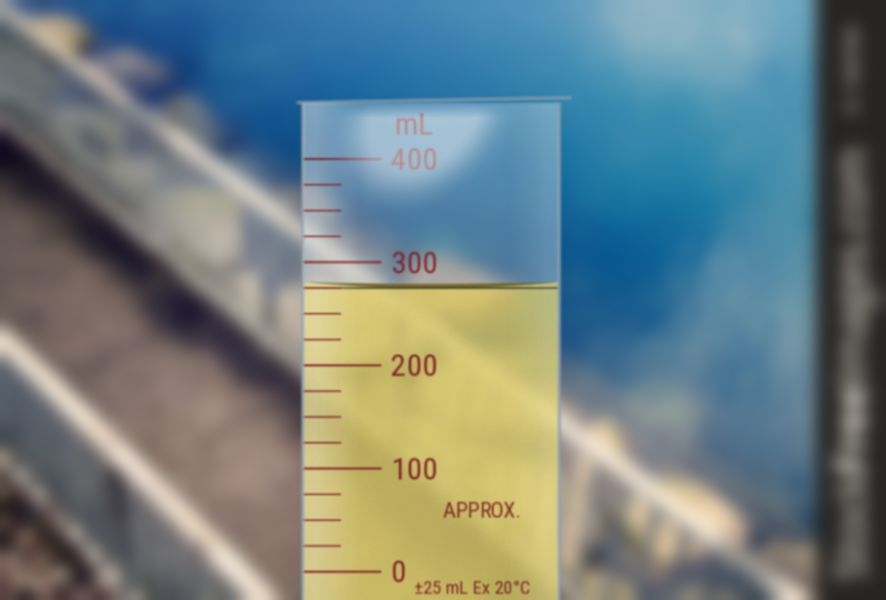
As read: {"value": 275, "unit": "mL"}
